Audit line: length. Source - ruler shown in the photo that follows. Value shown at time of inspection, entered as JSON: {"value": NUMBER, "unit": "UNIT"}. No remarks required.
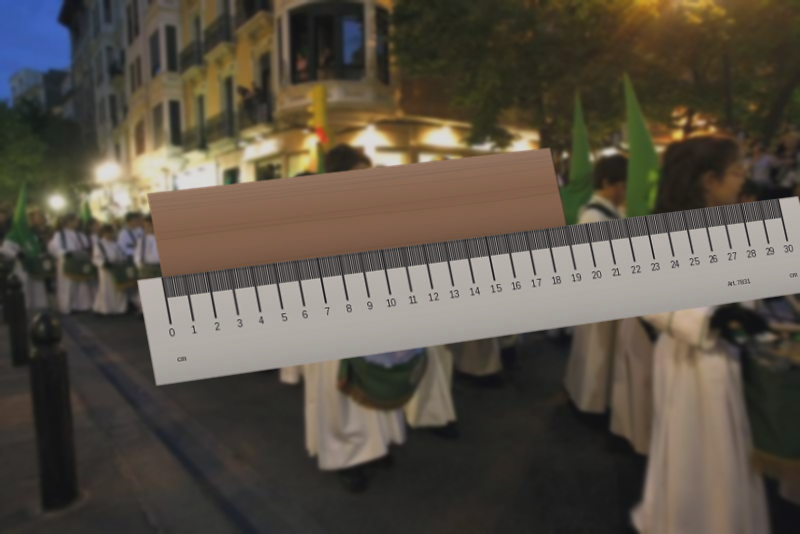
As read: {"value": 19, "unit": "cm"}
